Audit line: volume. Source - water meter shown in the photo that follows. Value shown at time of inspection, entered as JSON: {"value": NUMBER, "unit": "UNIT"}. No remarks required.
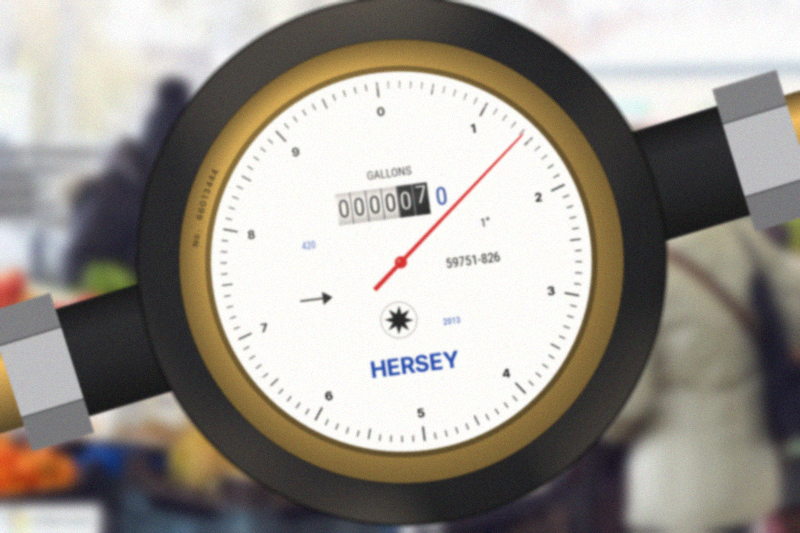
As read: {"value": 71.4, "unit": "gal"}
